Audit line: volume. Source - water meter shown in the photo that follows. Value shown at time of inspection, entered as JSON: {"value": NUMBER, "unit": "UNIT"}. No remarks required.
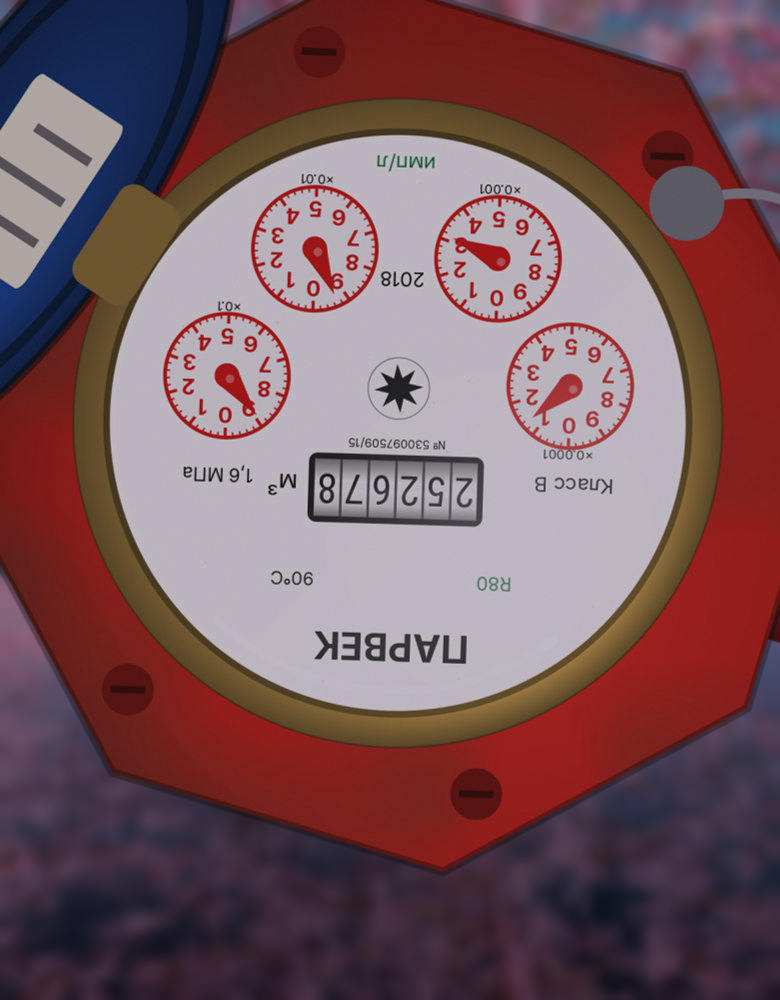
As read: {"value": 252678.8931, "unit": "m³"}
